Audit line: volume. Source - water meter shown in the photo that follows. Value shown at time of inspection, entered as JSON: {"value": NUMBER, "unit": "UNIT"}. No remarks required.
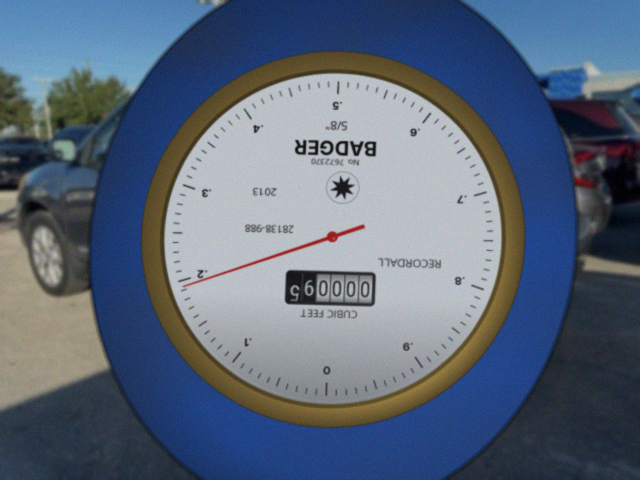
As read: {"value": 95.19, "unit": "ft³"}
